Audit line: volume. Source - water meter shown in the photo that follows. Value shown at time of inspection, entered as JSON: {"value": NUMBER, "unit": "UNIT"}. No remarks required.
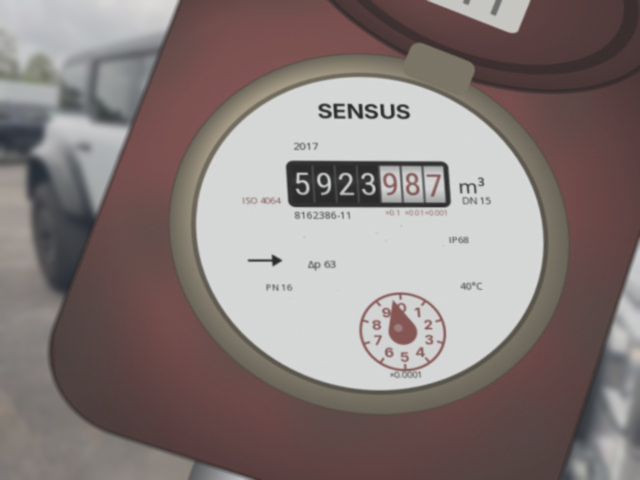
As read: {"value": 5923.9869, "unit": "m³"}
